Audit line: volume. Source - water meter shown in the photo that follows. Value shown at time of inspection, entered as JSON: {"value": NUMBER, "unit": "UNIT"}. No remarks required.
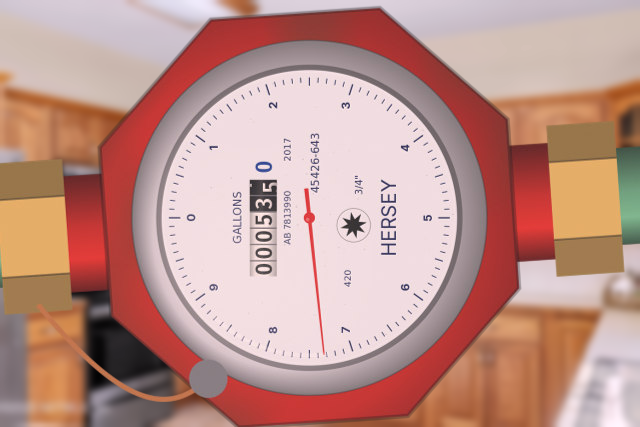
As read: {"value": 5347.3, "unit": "gal"}
